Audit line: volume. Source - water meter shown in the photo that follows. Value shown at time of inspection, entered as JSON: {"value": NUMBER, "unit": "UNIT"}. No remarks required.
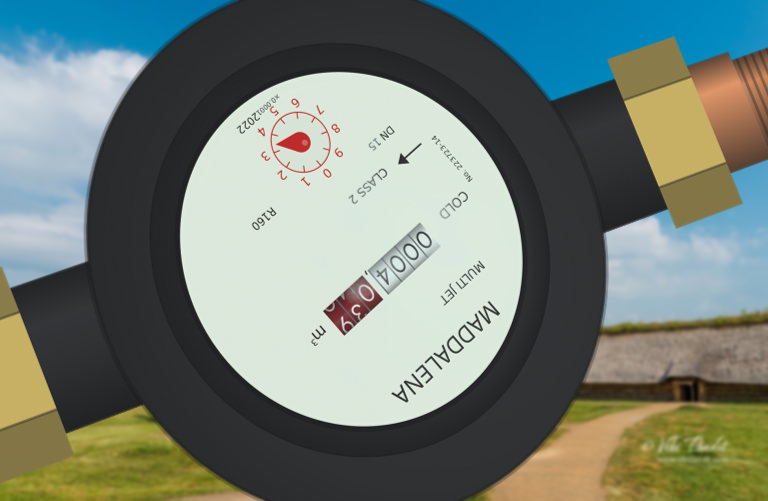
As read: {"value": 4.0393, "unit": "m³"}
